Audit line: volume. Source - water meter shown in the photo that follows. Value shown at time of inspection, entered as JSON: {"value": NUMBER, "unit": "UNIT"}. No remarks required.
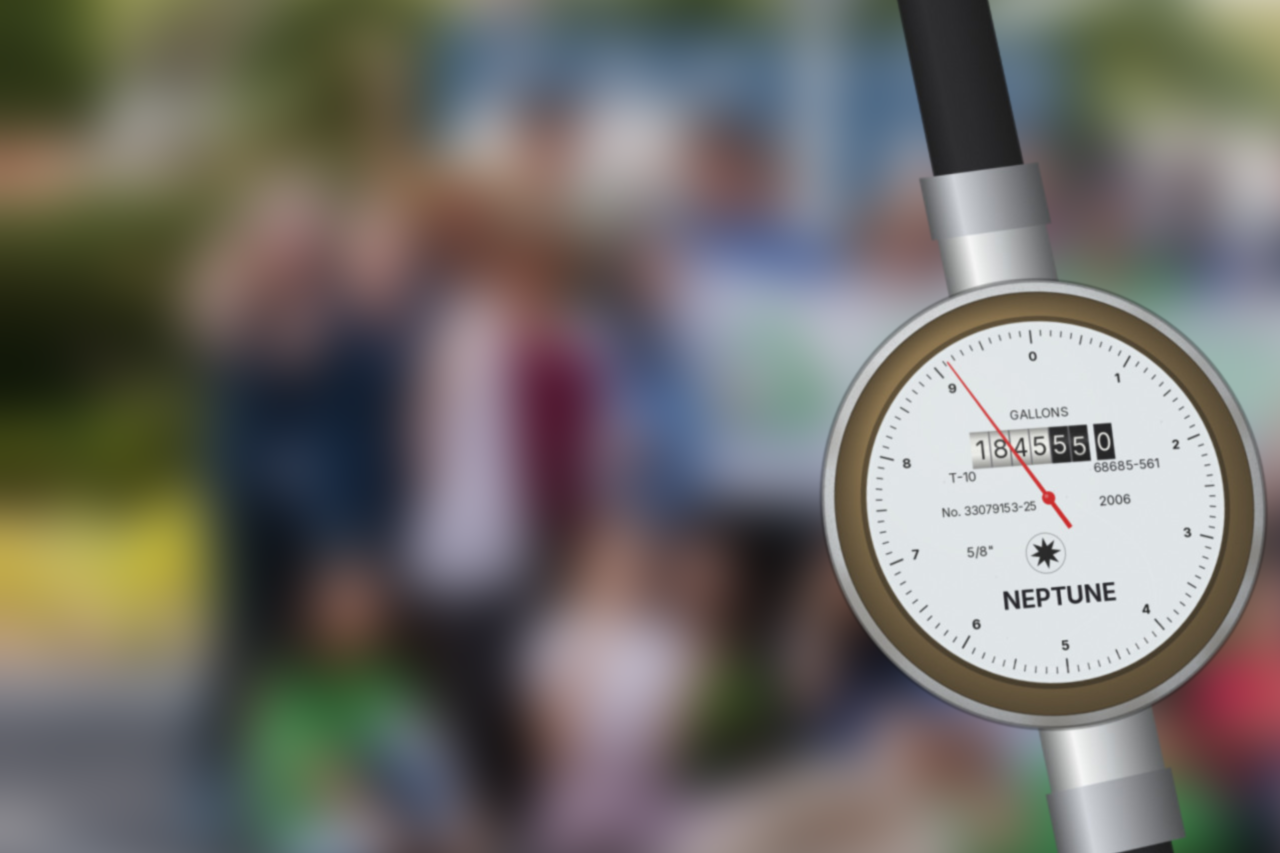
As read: {"value": 1845549.1, "unit": "gal"}
